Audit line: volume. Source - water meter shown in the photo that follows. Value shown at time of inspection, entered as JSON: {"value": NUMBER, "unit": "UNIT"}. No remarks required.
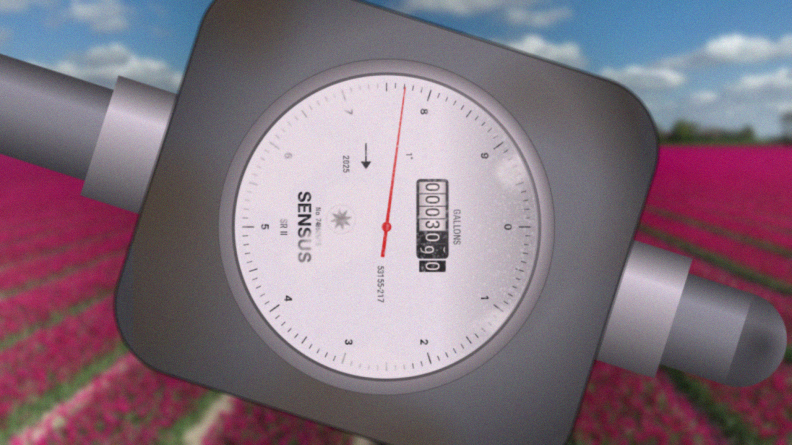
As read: {"value": 3087.7, "unit": "gal"}
